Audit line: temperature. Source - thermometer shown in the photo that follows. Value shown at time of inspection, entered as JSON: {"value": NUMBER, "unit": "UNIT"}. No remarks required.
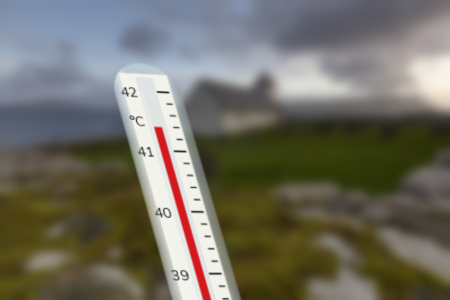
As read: {"value": 41.4, "unit": "°C"}
